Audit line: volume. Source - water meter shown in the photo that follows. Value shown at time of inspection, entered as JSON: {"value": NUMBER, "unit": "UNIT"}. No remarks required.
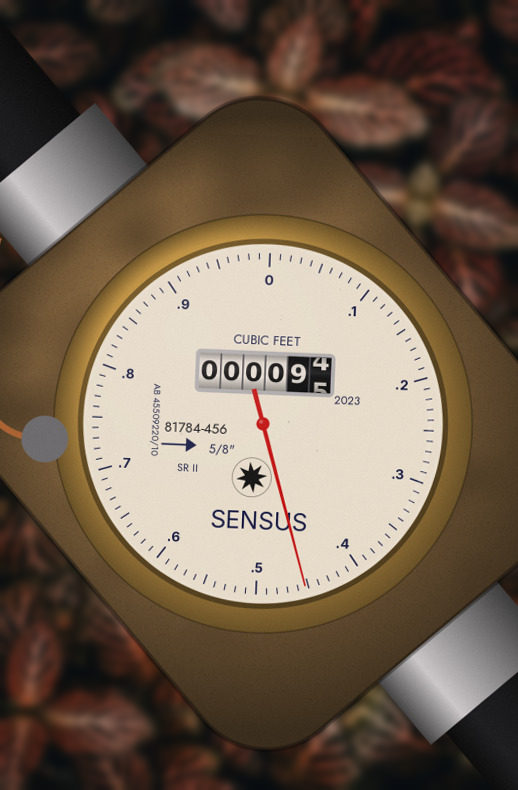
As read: {"value": 94.45, "unit": "ft³"}
